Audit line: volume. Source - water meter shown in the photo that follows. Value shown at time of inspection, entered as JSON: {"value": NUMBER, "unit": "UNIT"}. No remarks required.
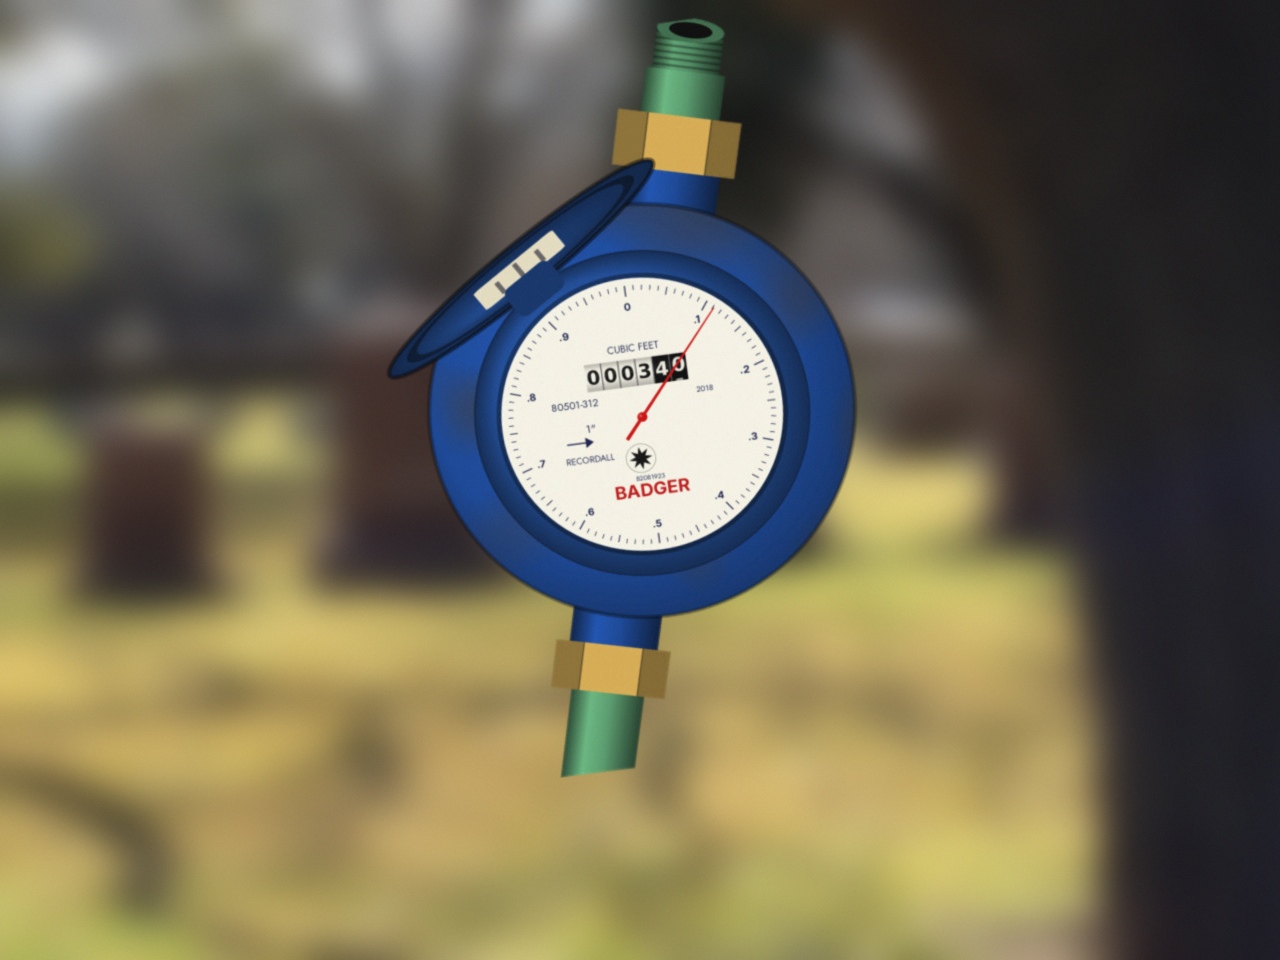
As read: {"value": 340.11, "unit": "ft³"}
